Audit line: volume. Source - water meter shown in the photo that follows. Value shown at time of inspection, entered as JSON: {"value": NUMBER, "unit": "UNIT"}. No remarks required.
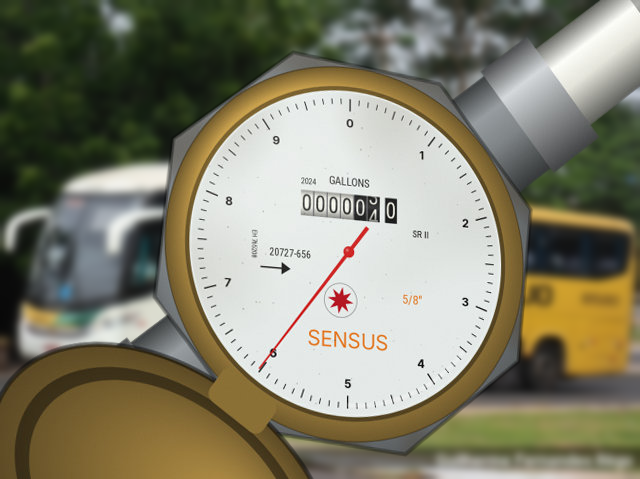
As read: {"value": 36.0, "unit": "gal"}
